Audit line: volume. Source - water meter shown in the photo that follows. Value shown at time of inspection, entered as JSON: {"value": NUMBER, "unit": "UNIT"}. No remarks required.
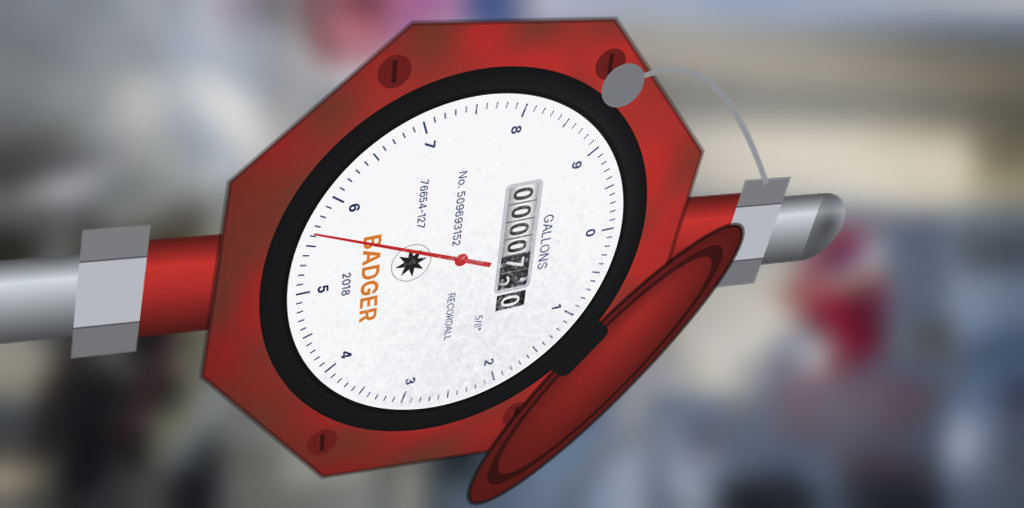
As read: {"value": 715.6, "unit": "gal"}
